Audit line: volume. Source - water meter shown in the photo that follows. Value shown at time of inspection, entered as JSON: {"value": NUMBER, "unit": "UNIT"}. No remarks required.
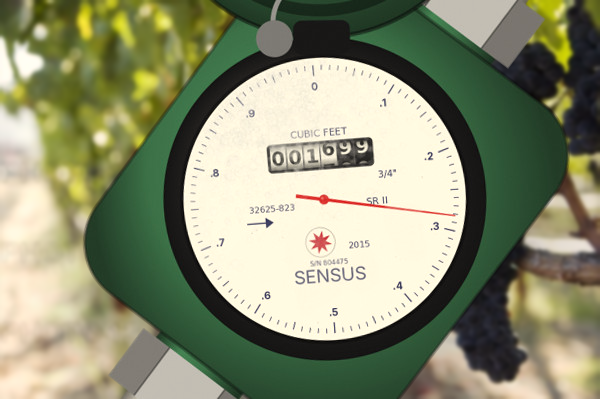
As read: {"value": 1699.28, "unit": "ft³"}
